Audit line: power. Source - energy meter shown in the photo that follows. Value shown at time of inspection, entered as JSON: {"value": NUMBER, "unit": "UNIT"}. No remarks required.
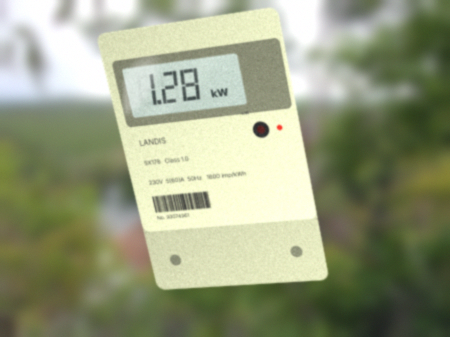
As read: {"value": 1.28, "unit": "kW"}
